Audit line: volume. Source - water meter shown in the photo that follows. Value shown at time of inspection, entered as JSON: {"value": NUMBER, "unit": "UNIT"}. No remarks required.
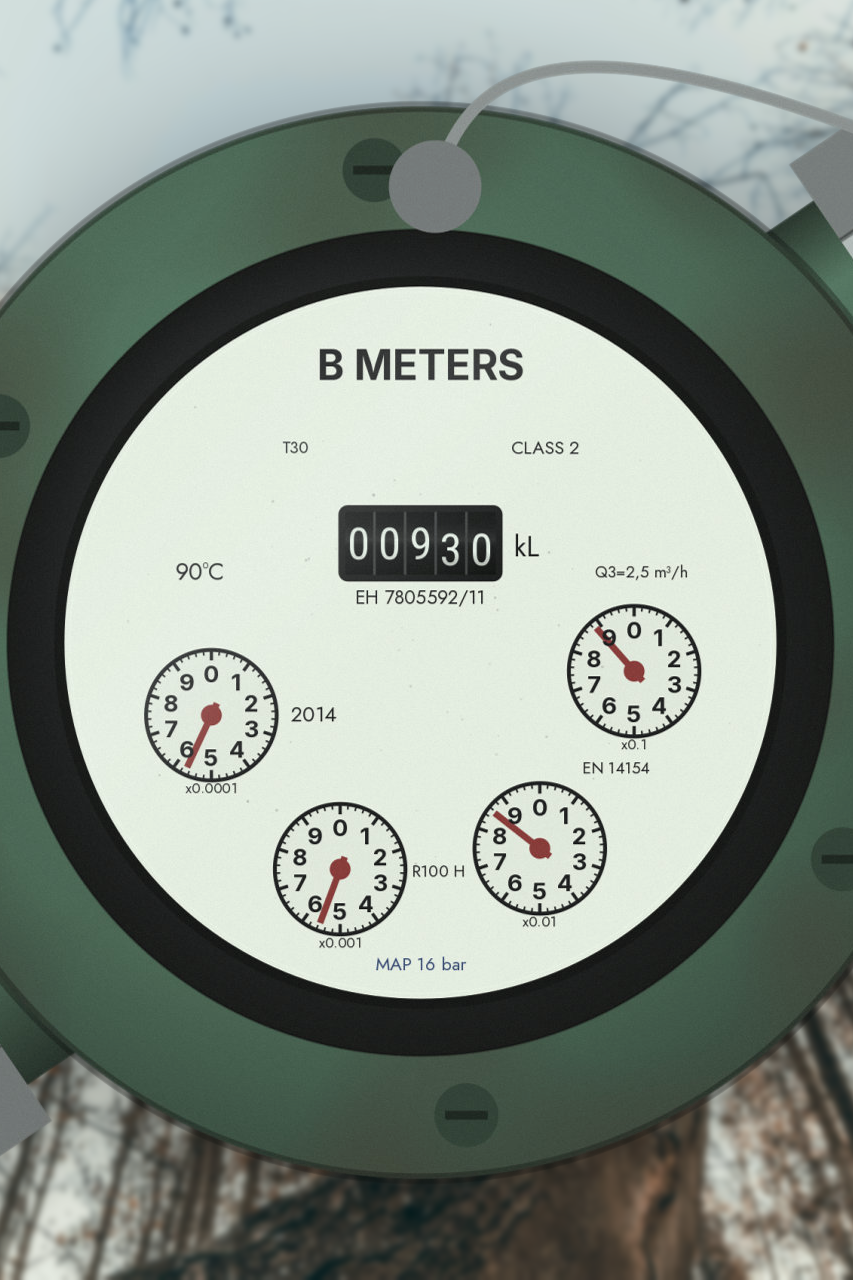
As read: {"value": 929.8855, "unit": "kL"}
